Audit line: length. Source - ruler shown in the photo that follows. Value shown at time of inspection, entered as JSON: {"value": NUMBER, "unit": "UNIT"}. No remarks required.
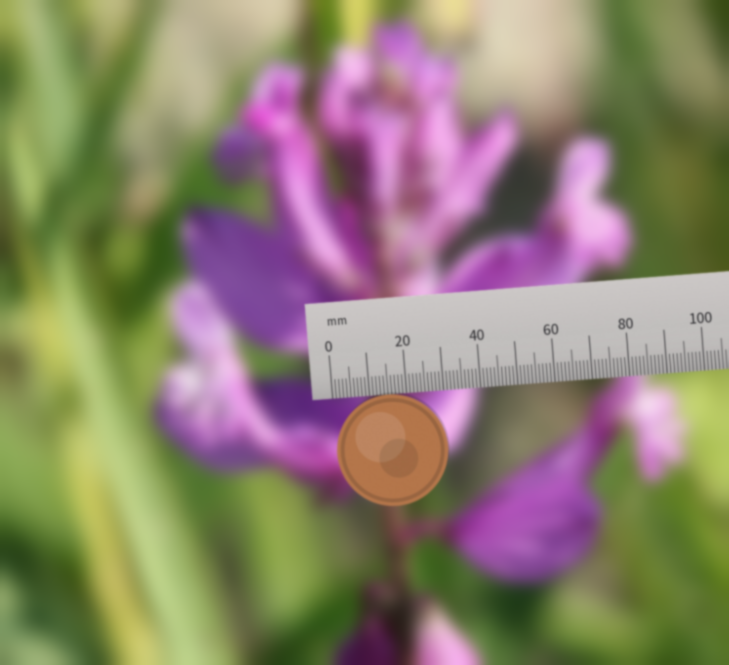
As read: {"value": 30, "unit": "mm"}
